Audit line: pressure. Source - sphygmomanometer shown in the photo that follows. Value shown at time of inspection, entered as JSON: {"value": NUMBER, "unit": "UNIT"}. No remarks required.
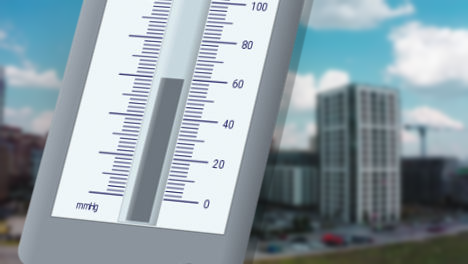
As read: {"value": 60, "unit": "mmHg"}
